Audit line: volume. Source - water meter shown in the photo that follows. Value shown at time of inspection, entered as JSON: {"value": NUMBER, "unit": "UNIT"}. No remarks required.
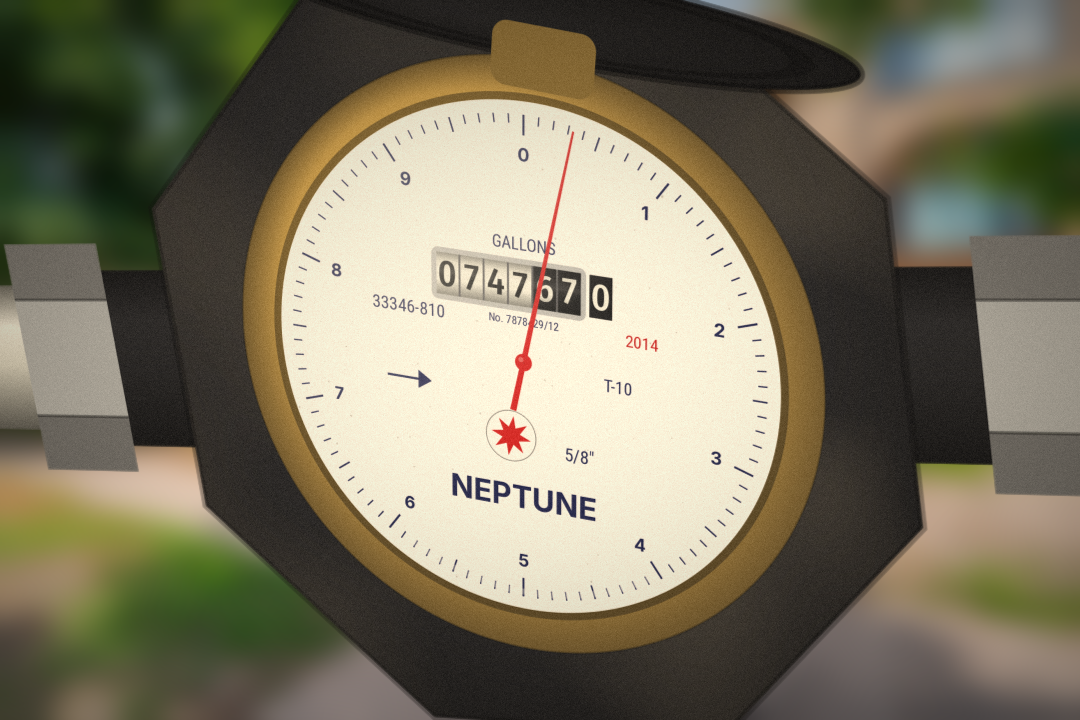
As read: {"value": 747670.3, "unit": "gal"}
